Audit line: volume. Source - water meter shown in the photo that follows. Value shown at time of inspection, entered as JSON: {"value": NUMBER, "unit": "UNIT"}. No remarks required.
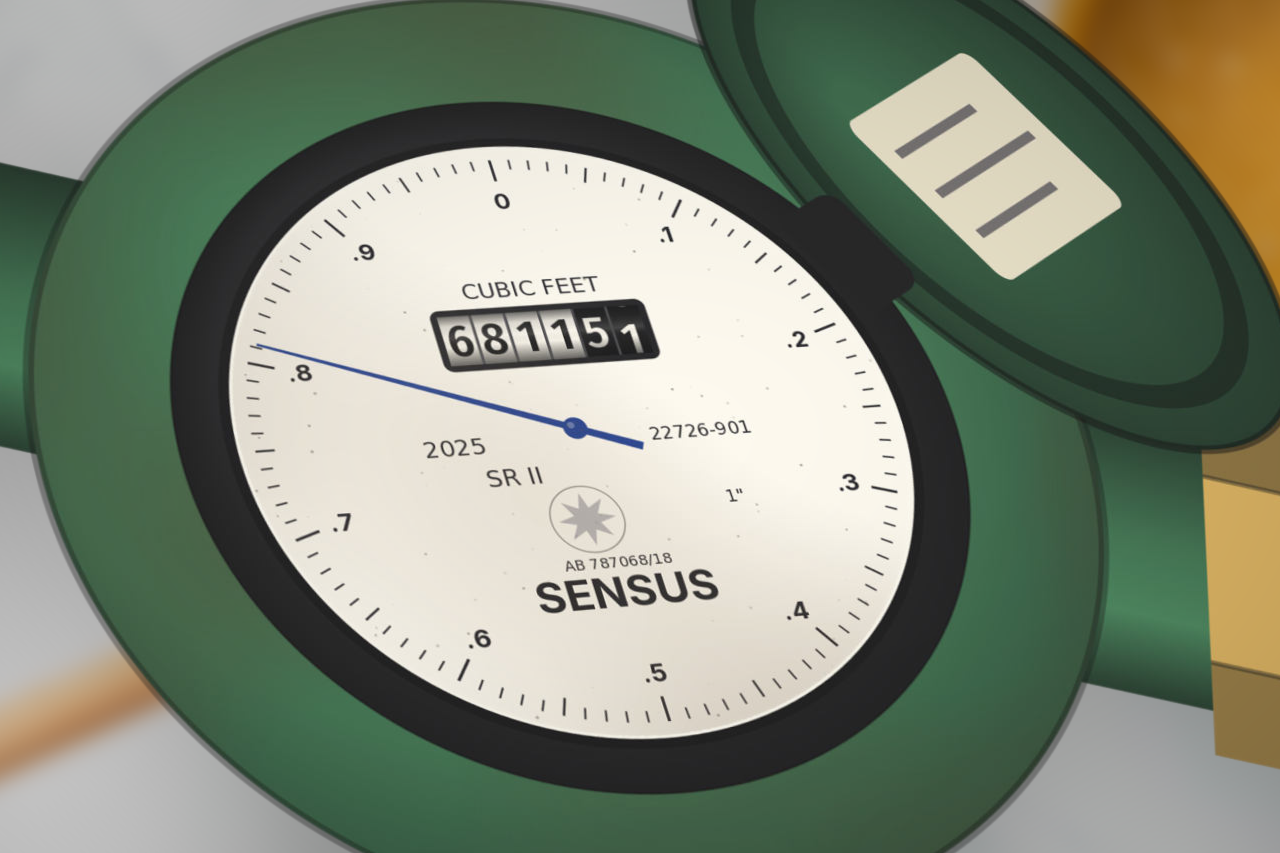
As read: {"value": 681150.81, "unit": "ft³"}
